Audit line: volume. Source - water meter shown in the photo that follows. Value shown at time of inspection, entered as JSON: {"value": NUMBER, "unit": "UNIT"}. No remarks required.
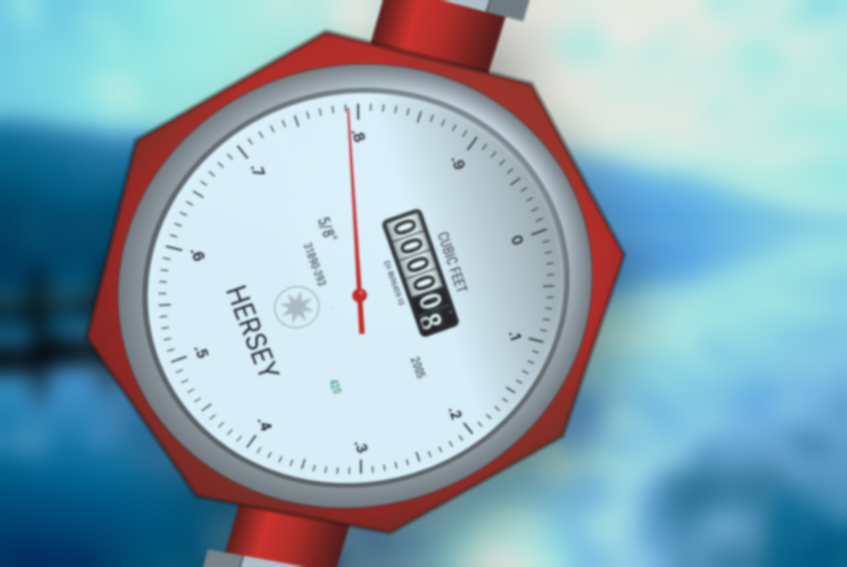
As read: {"value": 7.79, "unit": "ft³"}
